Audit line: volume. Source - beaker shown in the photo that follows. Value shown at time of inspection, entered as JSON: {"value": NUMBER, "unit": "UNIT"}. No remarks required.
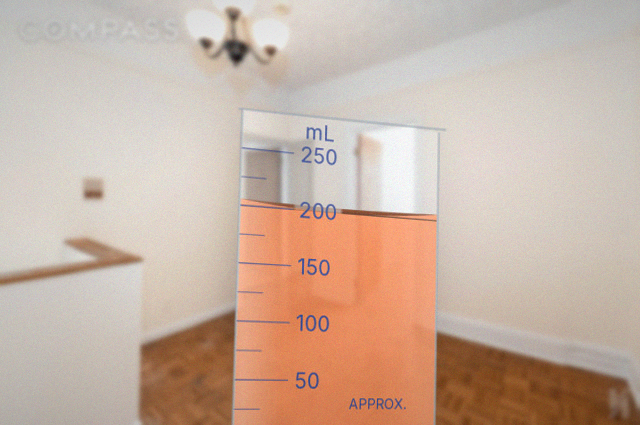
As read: {"value": 200, "unit": "mL"}
